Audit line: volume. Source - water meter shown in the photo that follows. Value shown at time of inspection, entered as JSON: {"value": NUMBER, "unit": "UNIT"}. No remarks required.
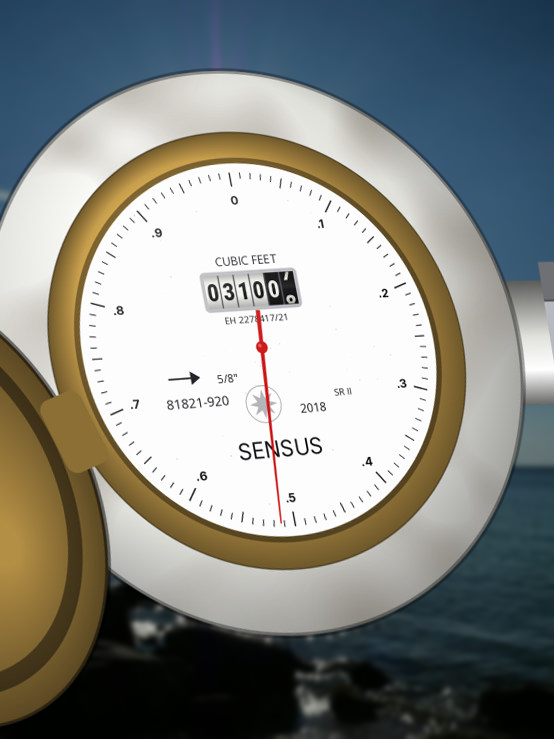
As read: {"value": 31007.51, "unit": "ft³"}
